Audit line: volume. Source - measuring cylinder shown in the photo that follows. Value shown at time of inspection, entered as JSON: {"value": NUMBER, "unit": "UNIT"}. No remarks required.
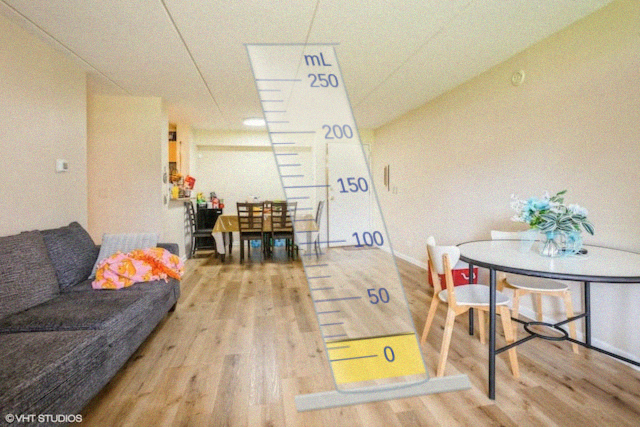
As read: {"value": 15, "unit": "mL"}
